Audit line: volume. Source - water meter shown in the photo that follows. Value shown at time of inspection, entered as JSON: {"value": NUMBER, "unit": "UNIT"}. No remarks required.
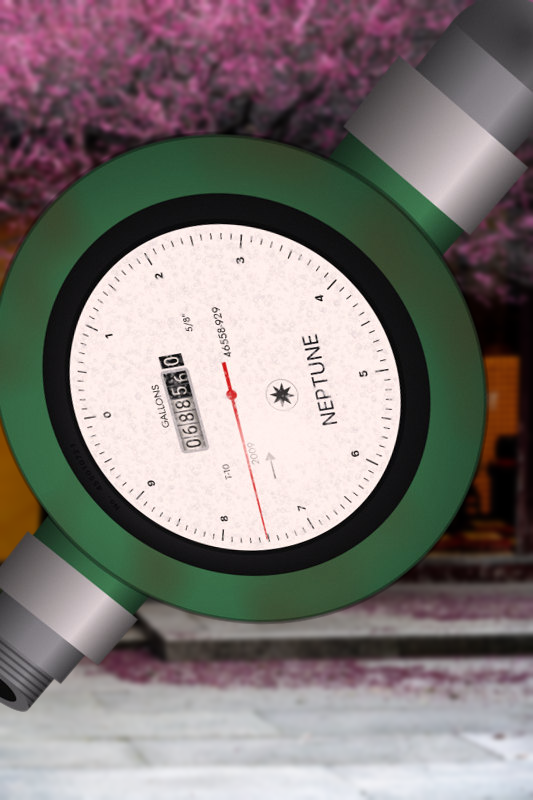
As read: {"value": 688557.5, "unit": "gal"}
